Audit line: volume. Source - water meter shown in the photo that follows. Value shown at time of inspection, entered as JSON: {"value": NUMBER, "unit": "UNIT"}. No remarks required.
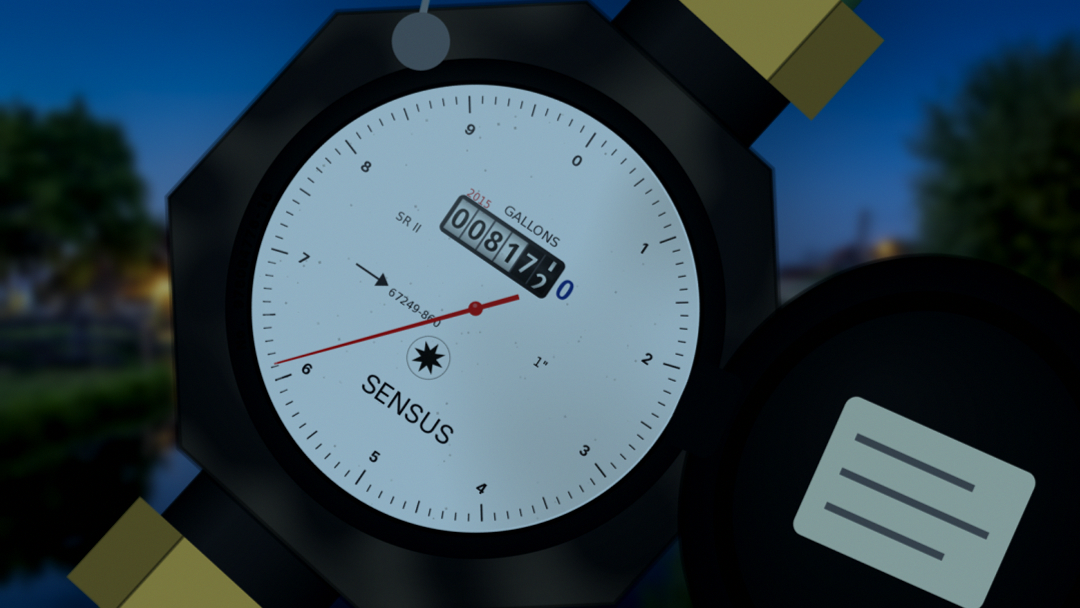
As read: {"value": 81716.1, "unit": "gal"}
